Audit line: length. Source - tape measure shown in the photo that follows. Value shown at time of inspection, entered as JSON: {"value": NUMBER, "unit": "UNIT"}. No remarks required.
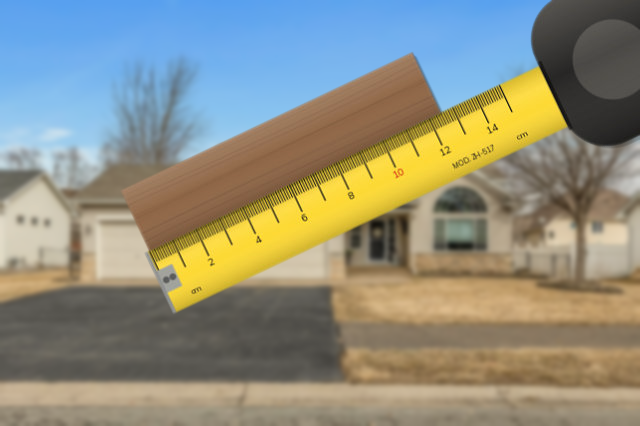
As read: {"value": 12.5, "unit": "cm"}
